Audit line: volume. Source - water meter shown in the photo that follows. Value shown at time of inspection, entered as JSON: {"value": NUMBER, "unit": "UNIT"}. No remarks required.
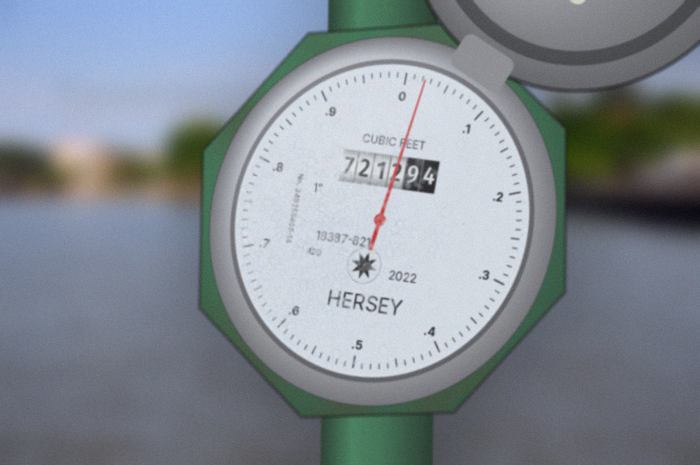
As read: {"value": 721294.02, "unit": "ft³"}
